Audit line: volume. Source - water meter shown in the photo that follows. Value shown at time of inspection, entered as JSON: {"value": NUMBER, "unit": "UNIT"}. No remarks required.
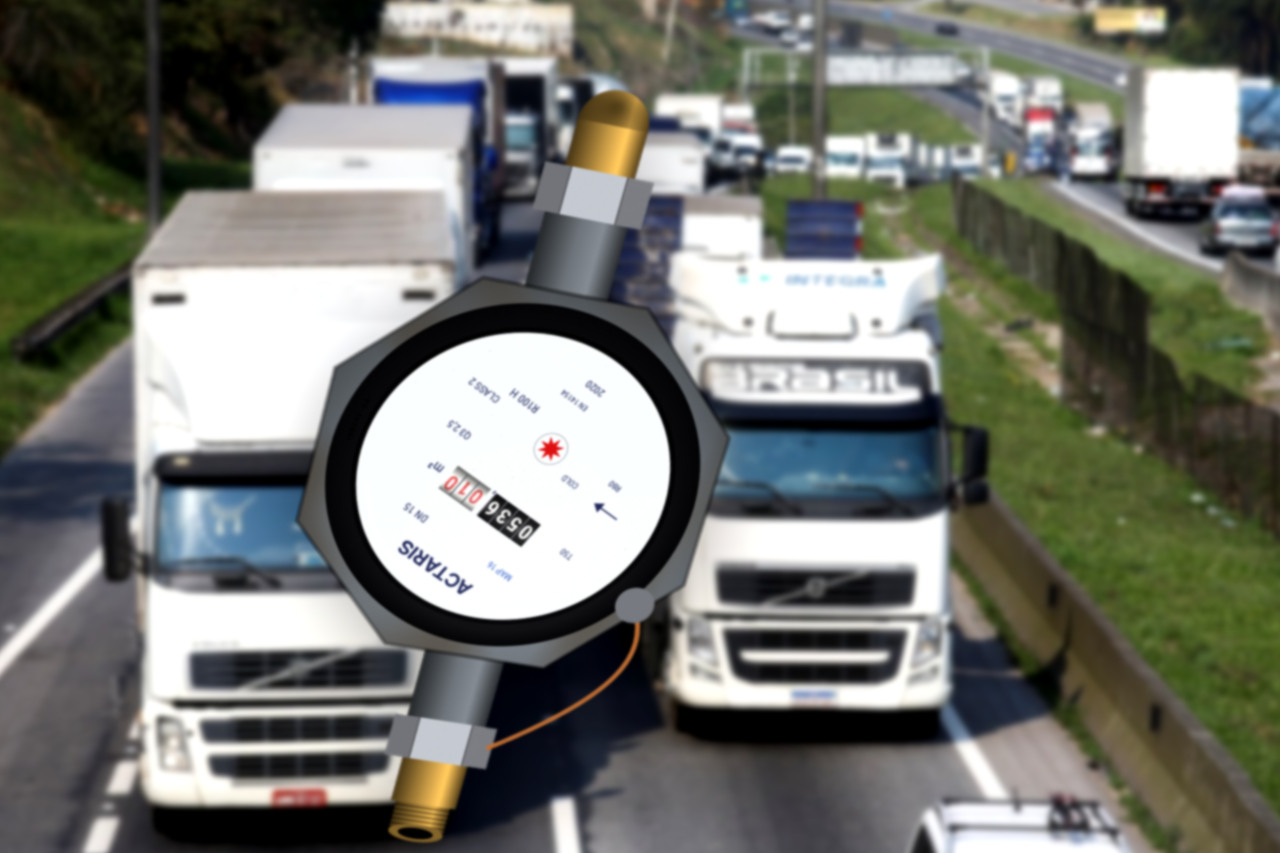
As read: {"value": 536.010, "unit": "m³"}
